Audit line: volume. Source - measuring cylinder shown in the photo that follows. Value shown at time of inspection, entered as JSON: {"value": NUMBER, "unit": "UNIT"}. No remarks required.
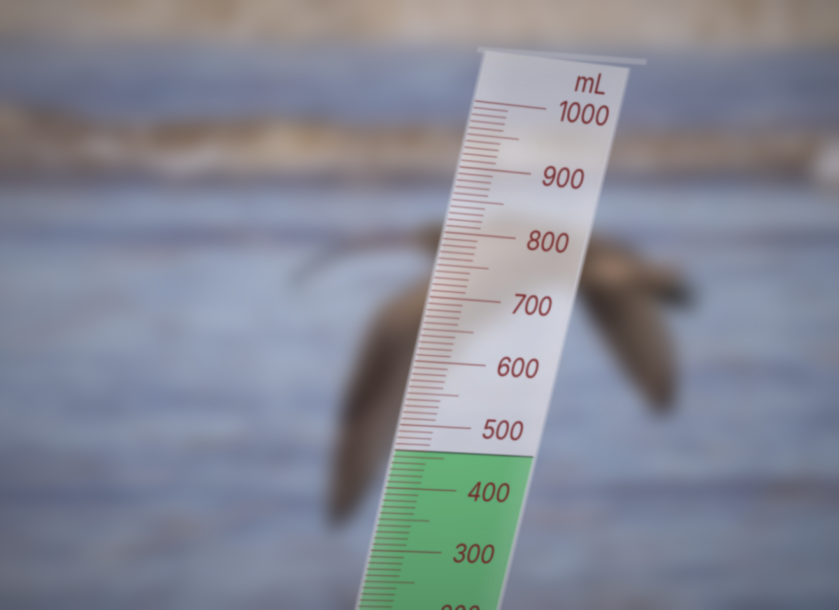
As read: {"value": 460, "unit": "mL"}
